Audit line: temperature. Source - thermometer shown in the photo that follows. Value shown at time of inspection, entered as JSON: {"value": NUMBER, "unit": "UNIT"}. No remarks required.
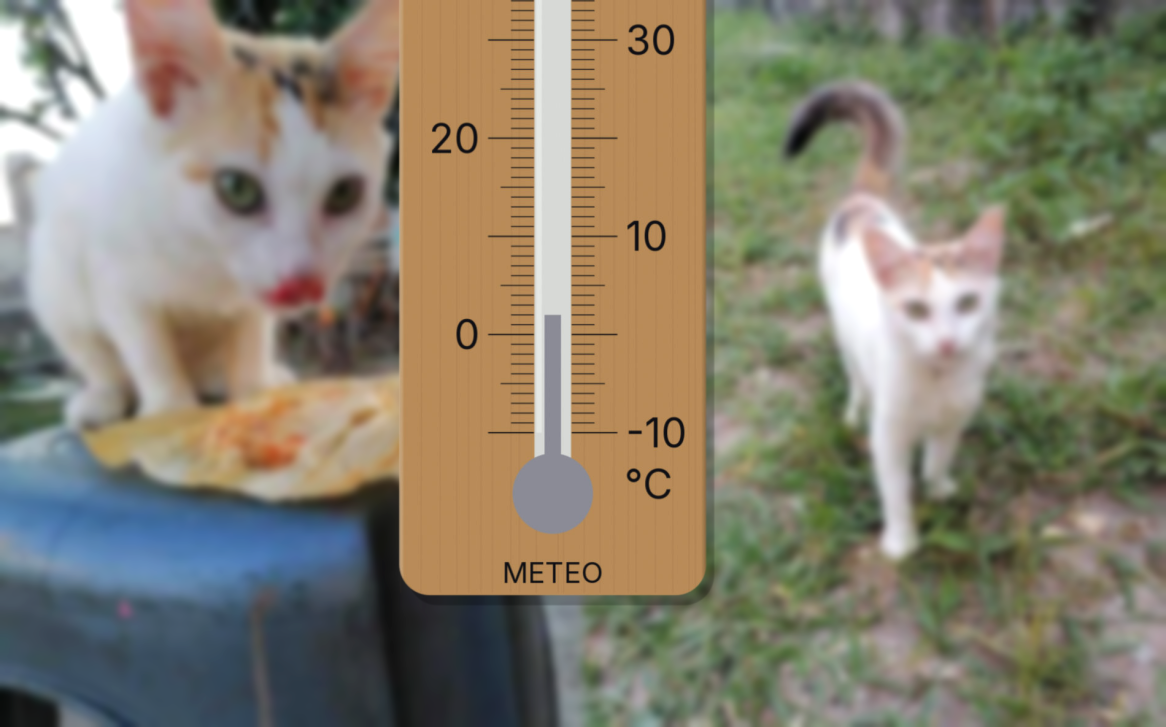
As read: {"value": 2, "unit": "°C"}
